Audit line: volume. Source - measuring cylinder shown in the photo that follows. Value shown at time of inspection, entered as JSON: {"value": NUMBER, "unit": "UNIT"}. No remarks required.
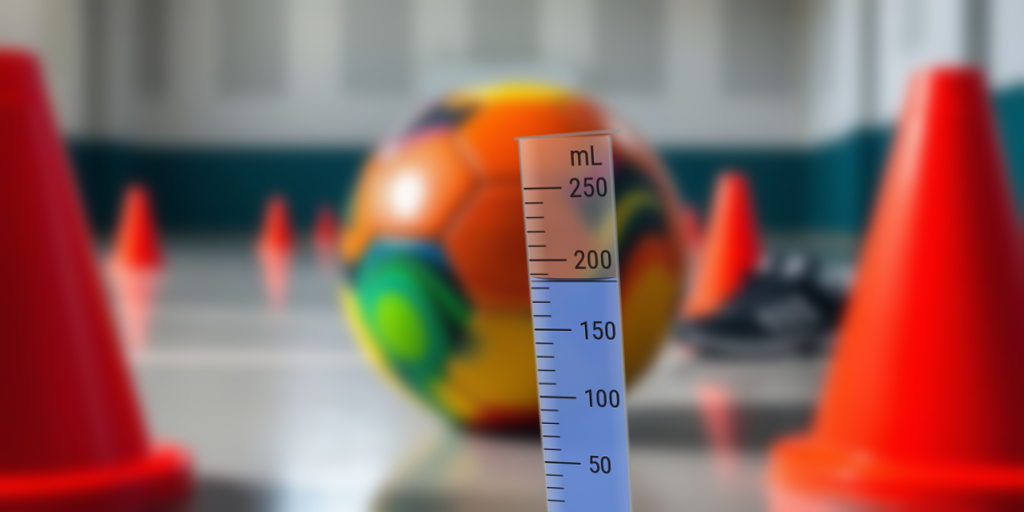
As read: {"value": 185, "unit": "mL"}
